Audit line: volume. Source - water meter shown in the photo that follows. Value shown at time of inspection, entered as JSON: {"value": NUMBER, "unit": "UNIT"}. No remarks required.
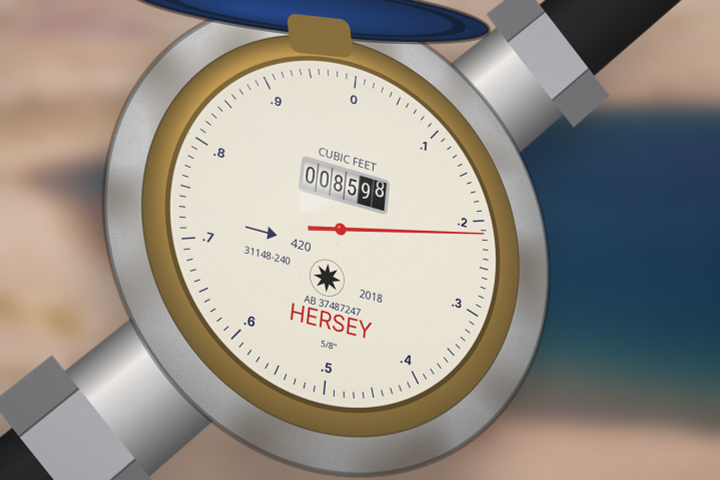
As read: {"value": 8598.21, "unit": "ft³"}
